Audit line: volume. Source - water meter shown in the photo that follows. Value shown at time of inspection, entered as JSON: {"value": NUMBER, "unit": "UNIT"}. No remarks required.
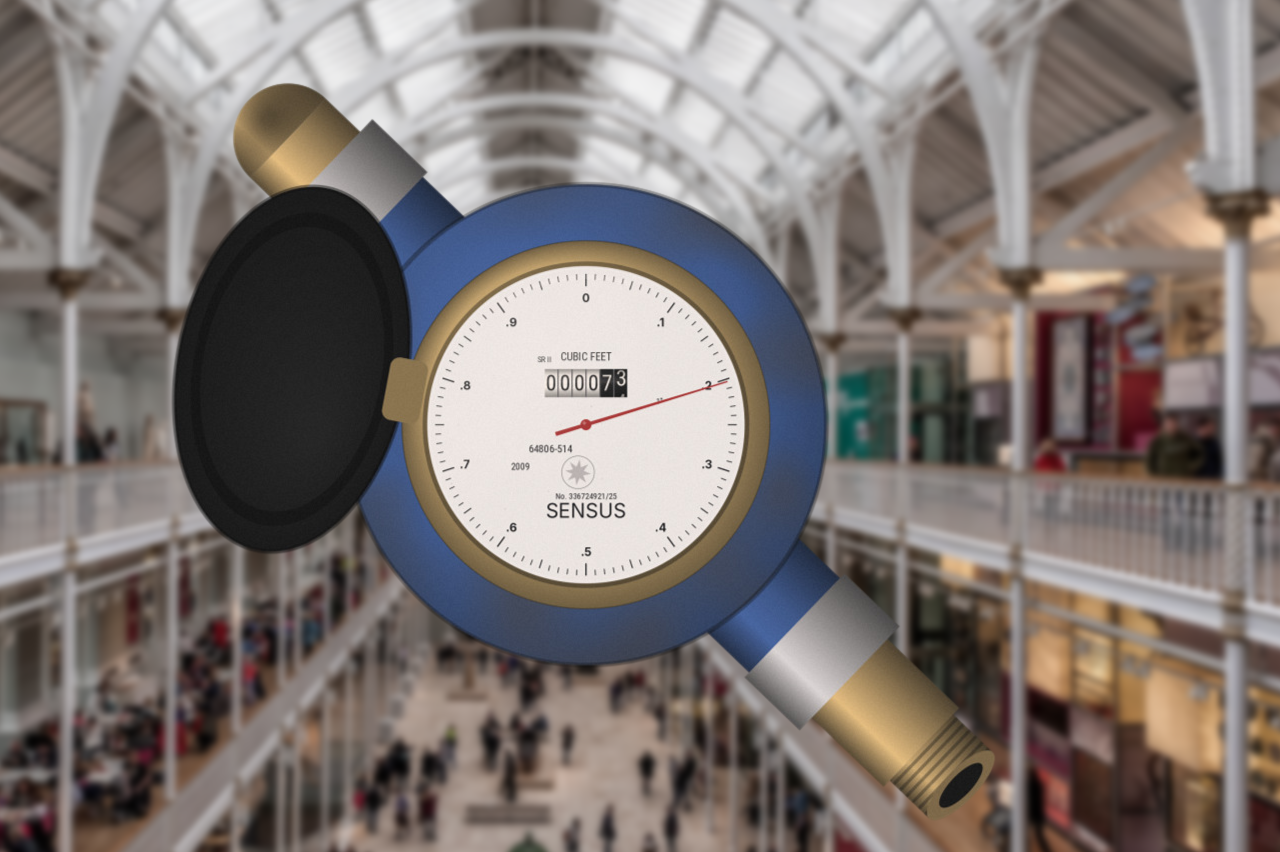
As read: {"value": 73.20, "unit": "ft³"}
